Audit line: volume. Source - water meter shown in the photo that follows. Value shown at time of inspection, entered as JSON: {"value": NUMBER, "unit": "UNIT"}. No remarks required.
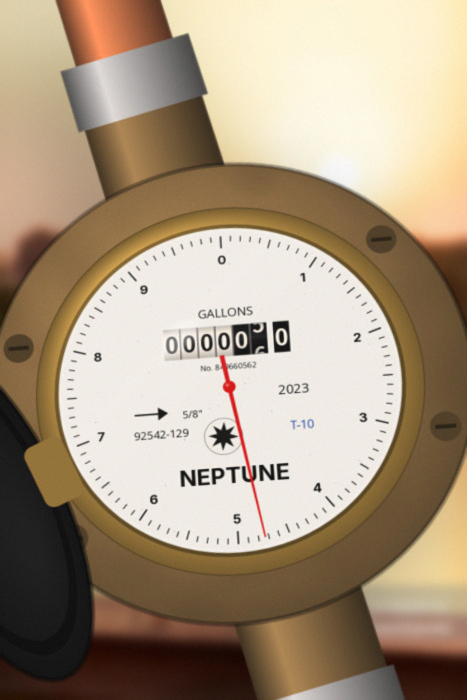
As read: {"value": 54.7, "unit": "gal"}
